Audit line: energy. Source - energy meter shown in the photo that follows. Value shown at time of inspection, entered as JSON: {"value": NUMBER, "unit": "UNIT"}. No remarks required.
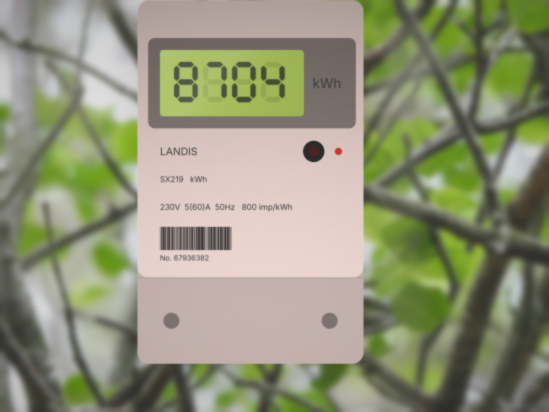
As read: {"value": 8704, "unit": "kWh"}
